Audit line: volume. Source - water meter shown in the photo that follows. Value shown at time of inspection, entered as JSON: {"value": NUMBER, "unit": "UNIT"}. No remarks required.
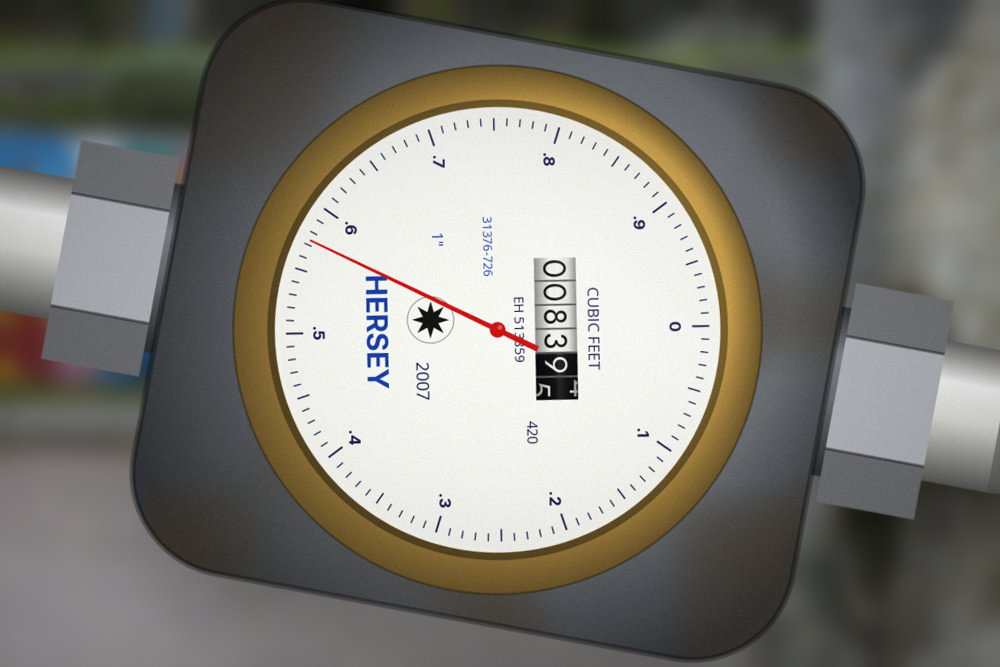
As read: {"value": 8394.57, "unit": "ft³"}
